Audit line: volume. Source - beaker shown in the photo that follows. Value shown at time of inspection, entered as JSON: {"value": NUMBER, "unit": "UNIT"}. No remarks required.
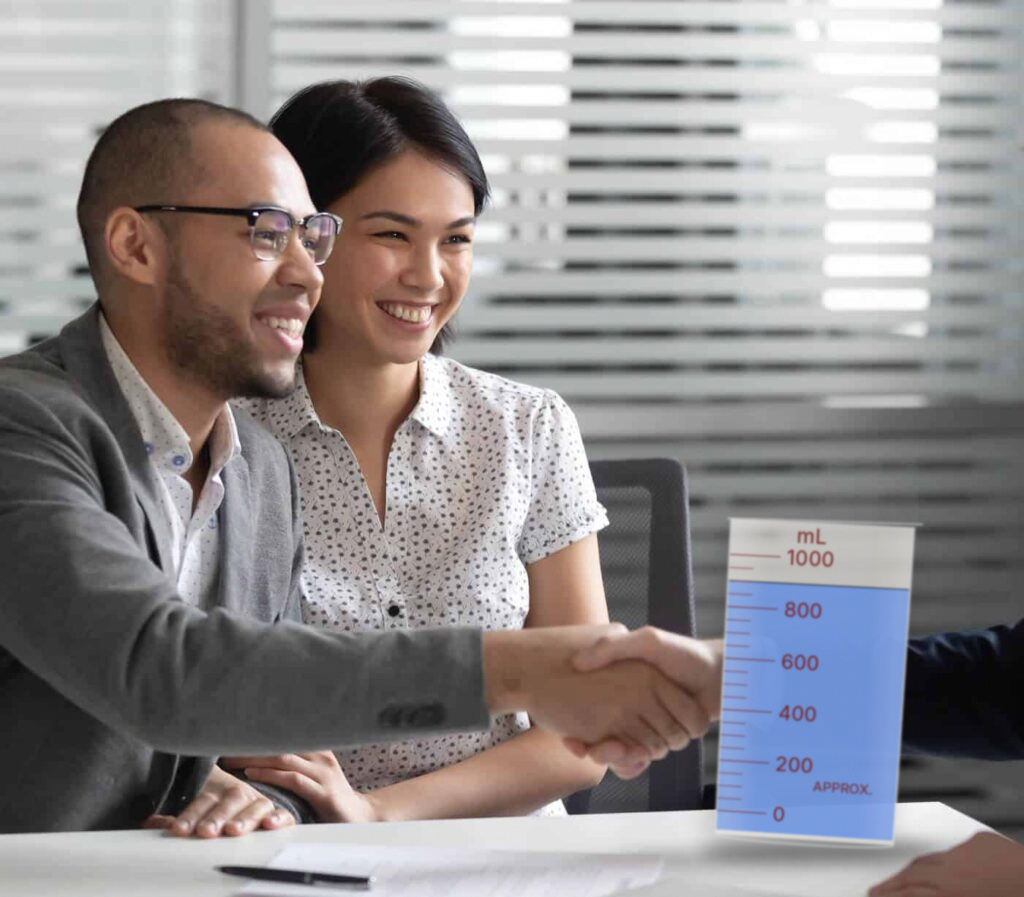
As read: {"value": 900, "unit": "mL"}
